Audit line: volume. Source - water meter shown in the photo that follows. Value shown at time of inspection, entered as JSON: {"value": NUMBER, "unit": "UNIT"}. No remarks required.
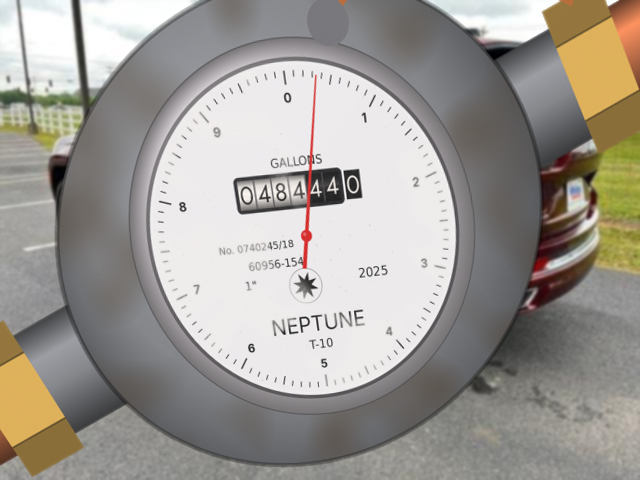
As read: {"value": 484440.3, "unit": "gal"}
